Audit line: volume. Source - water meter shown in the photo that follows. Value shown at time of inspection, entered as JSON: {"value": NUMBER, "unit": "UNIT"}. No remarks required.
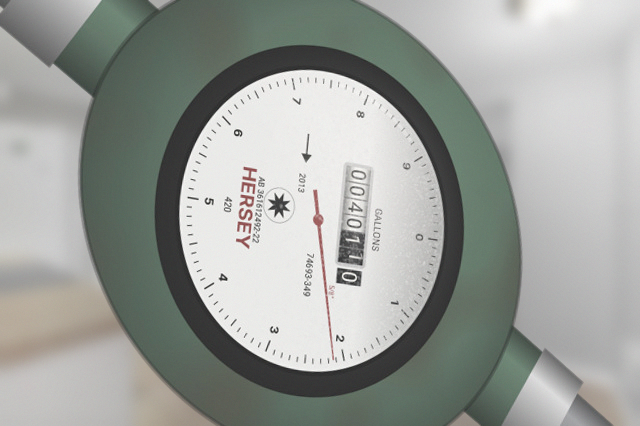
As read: {"value": 40112.1, "unit": "gal"}
